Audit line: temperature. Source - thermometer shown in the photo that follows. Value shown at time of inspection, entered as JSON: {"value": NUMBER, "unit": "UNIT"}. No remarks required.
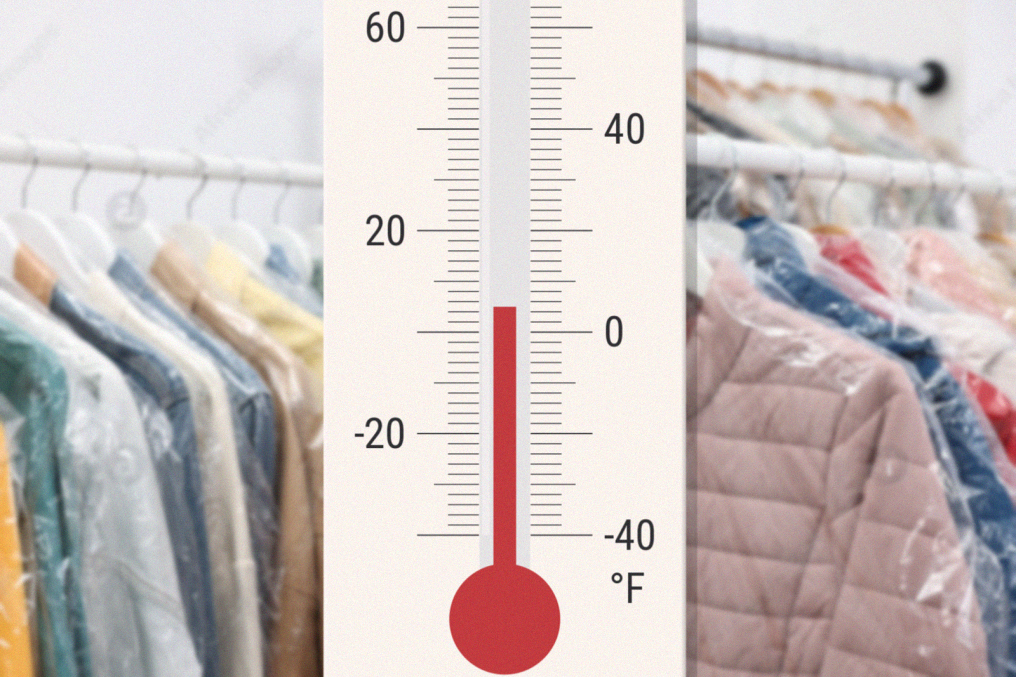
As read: {"value": 5, "unit": "°F"}
